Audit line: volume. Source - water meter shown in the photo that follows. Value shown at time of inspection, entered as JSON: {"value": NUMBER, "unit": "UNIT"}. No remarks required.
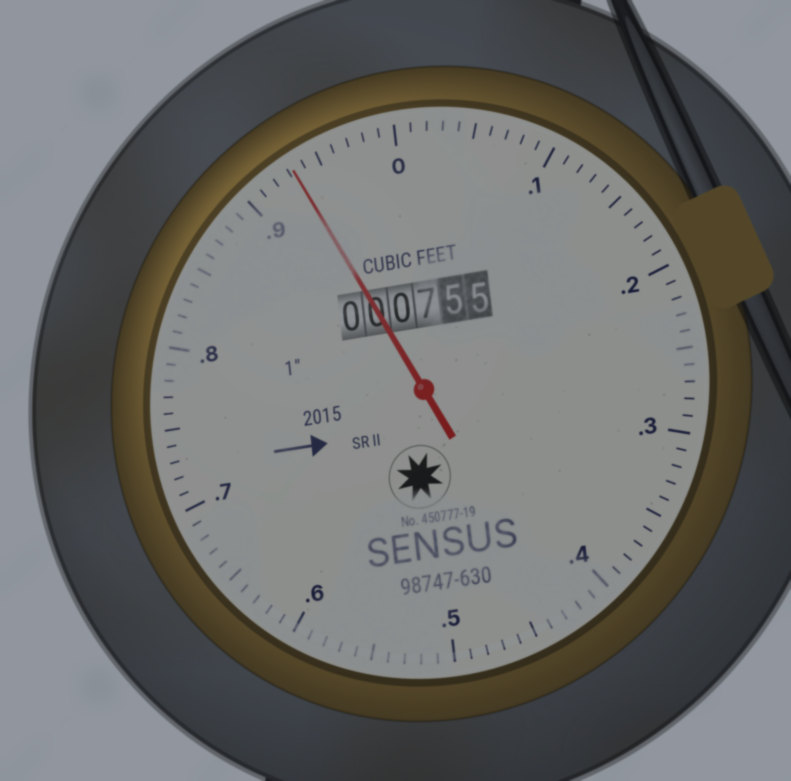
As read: {"value": 754.93, "unit": "ft³"}
